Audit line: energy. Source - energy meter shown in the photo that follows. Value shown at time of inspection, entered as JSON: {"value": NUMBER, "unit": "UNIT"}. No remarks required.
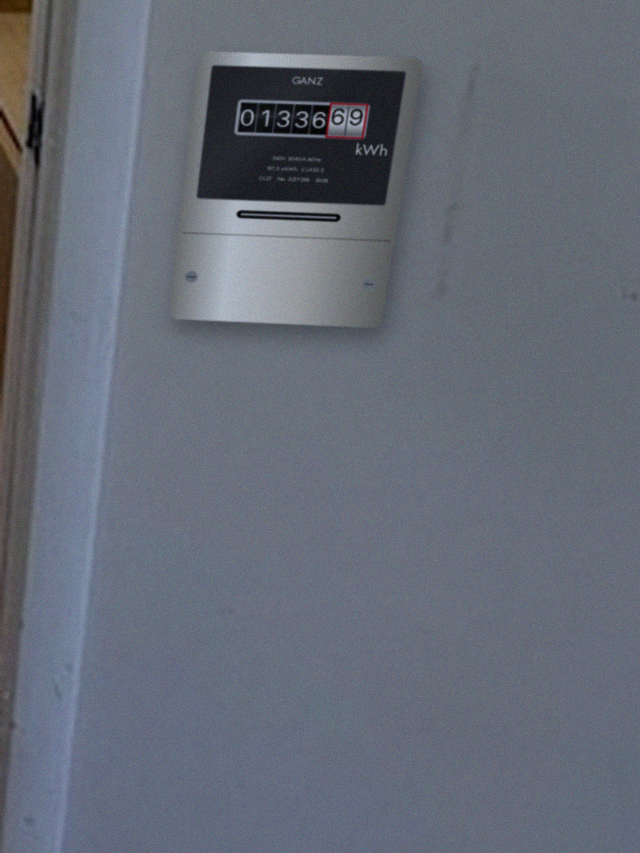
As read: {"value": 1336.69, "unit": "kWh"}
